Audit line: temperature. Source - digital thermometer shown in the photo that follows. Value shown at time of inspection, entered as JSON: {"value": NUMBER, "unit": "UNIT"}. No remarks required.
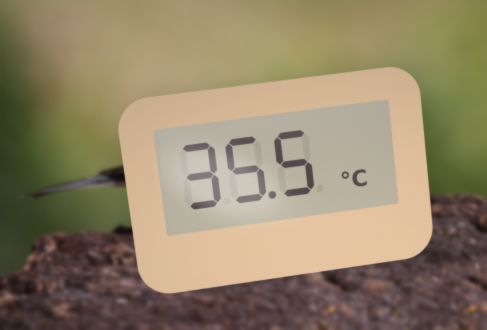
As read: {"value": 35.5, "unit": "°C"}
